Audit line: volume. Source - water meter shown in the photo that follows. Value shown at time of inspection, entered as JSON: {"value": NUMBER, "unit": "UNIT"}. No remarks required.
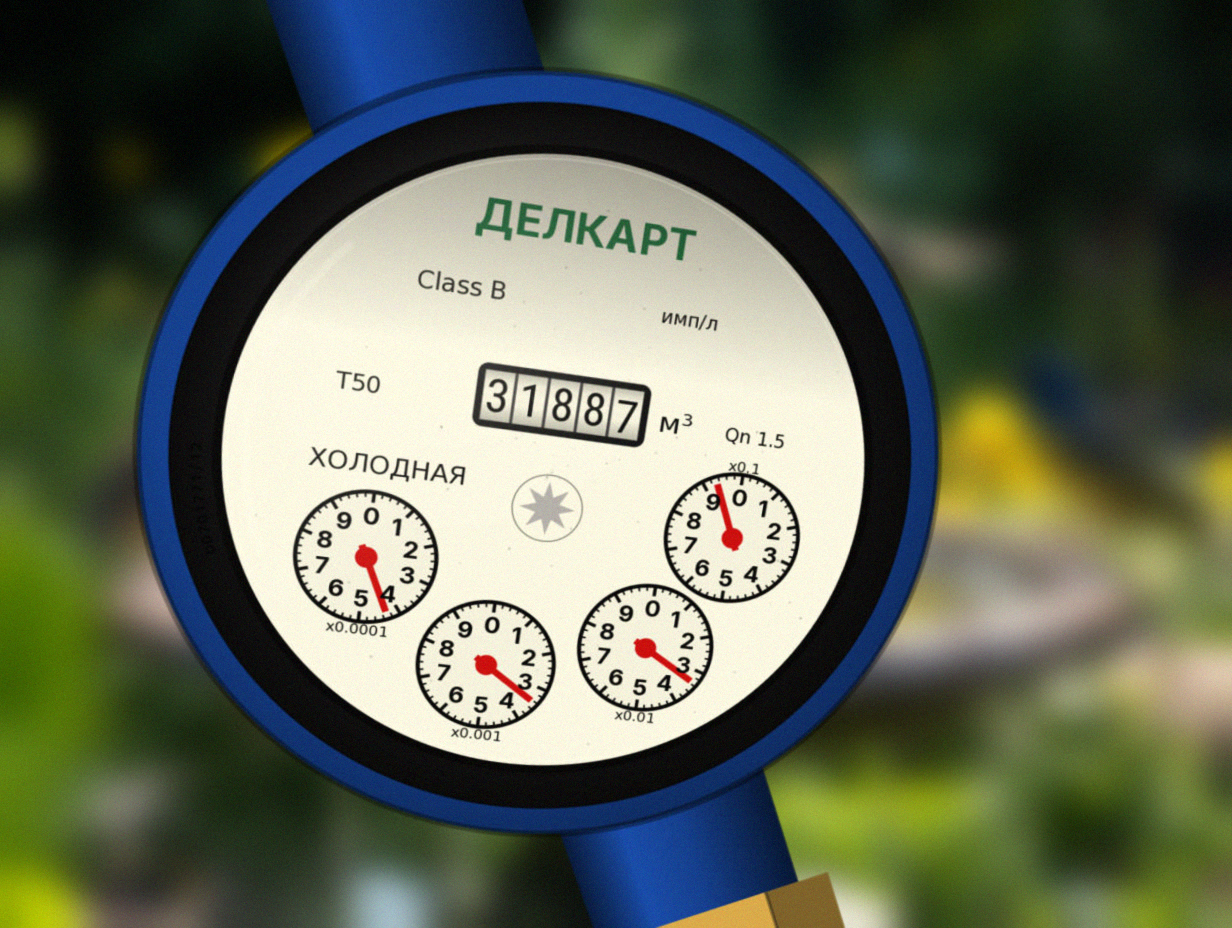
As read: {"value": 31886.9334, "unit": "m³"}
